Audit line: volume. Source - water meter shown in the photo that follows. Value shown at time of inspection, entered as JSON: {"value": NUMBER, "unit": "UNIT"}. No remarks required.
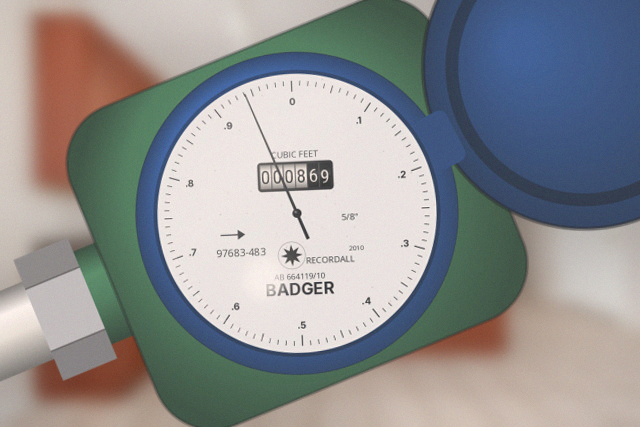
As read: {"value": 868.94, "unit": "ft³"}
